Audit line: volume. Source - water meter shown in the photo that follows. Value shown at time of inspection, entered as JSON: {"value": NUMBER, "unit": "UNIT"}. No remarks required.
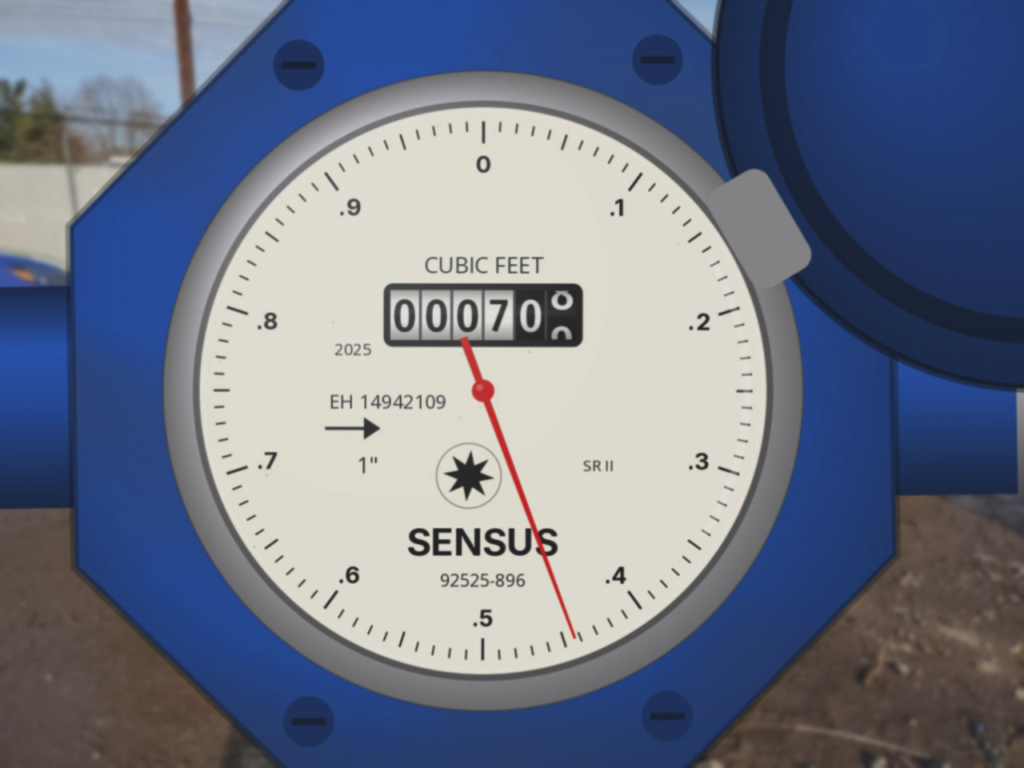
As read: {"value": 708.44, "unit": "ft³"}
